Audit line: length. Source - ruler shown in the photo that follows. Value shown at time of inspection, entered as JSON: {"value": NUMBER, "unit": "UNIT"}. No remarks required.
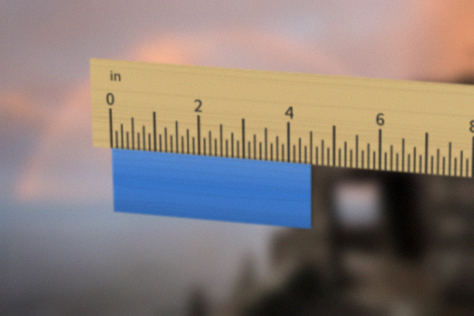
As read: {"value": 4.5, "unit": "in"}
